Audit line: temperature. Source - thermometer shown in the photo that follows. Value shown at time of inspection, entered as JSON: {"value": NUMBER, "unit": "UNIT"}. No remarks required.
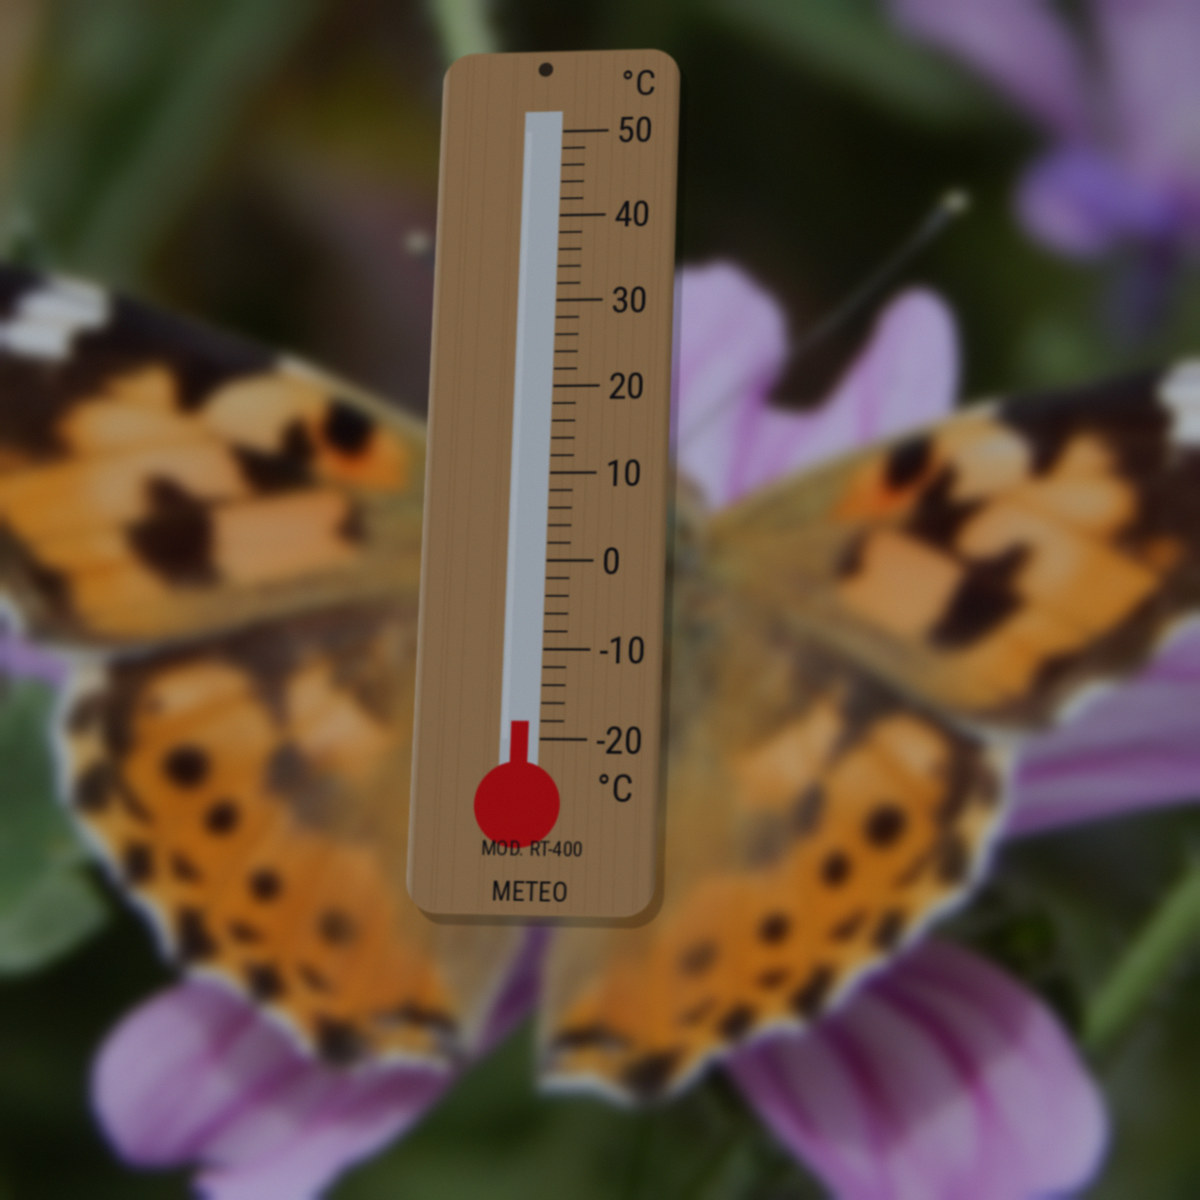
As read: {"value": -18, "unit": "°C"}
